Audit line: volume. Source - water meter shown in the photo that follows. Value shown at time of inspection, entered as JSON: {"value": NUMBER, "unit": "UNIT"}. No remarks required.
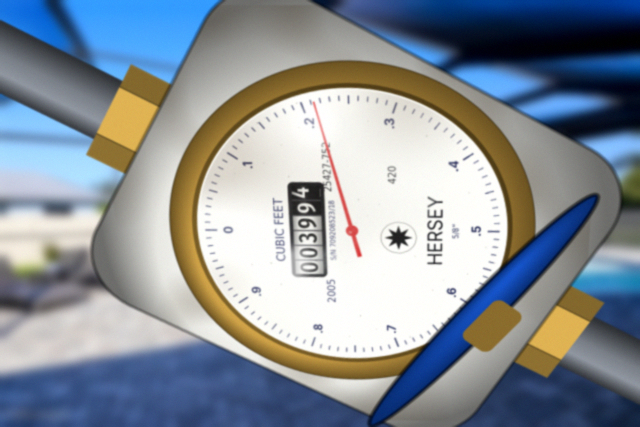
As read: {"value": 3994.21, "unit": "ft³"}
